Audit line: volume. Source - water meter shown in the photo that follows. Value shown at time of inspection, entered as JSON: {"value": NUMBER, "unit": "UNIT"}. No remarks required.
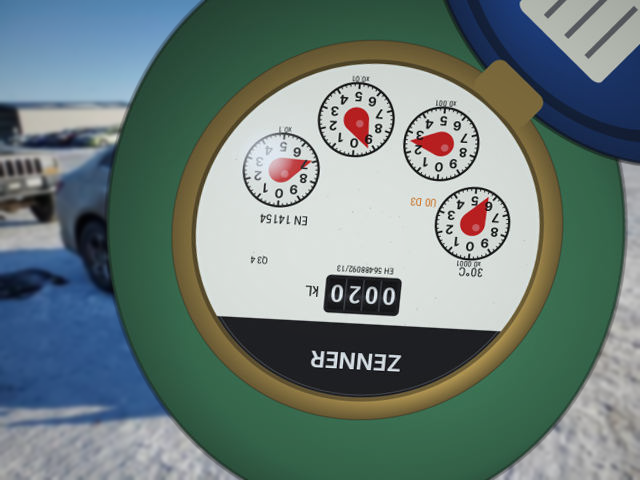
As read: {"value": 20.6925, "unit": "kL"}
